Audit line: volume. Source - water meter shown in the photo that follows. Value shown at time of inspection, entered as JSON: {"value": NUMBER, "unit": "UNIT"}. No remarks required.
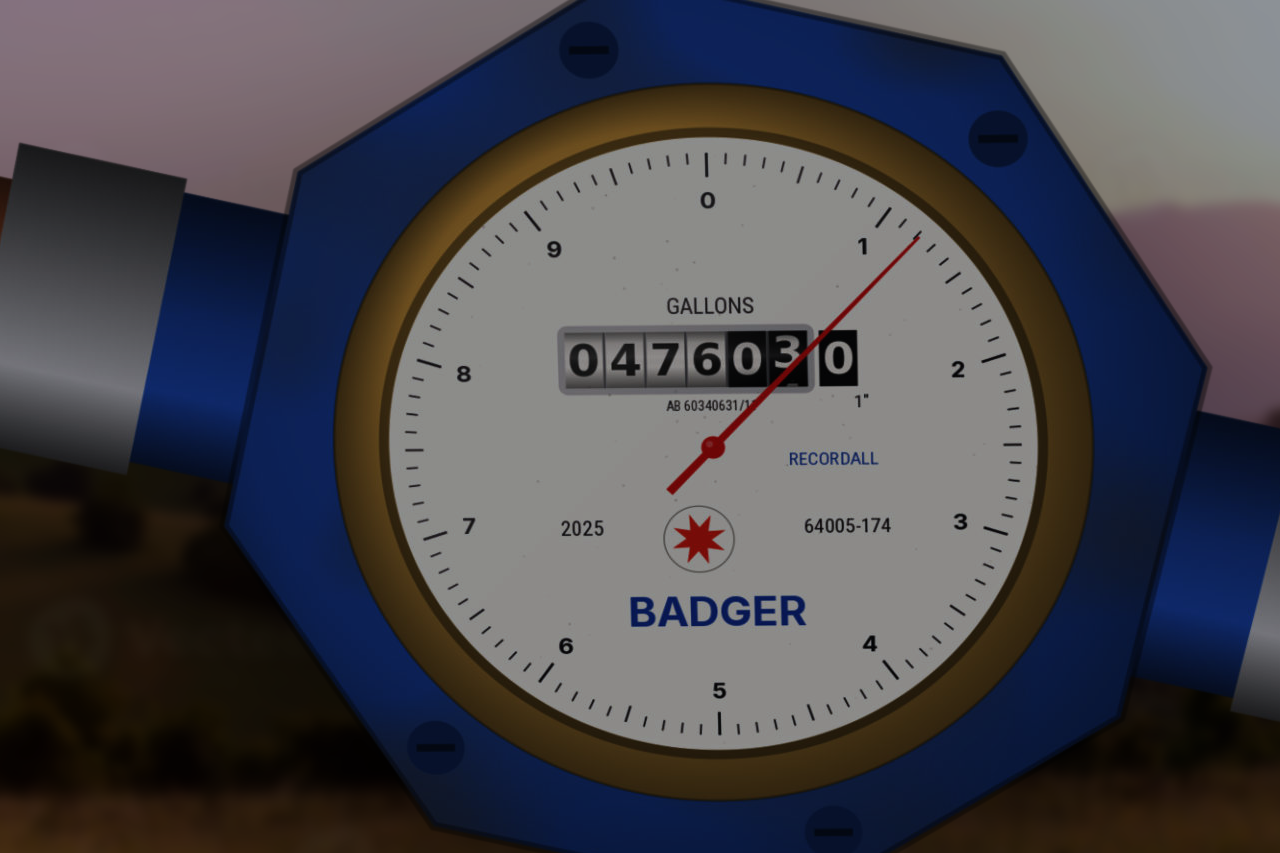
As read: {"value": 476031.2, "unit": "gal"}
